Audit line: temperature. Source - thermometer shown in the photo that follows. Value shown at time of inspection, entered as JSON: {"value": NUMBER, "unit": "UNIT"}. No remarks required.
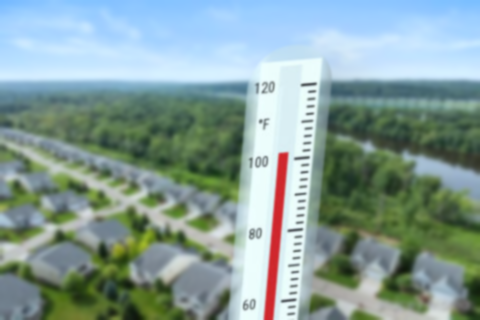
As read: {"value": 102, "unit": "°F"}
